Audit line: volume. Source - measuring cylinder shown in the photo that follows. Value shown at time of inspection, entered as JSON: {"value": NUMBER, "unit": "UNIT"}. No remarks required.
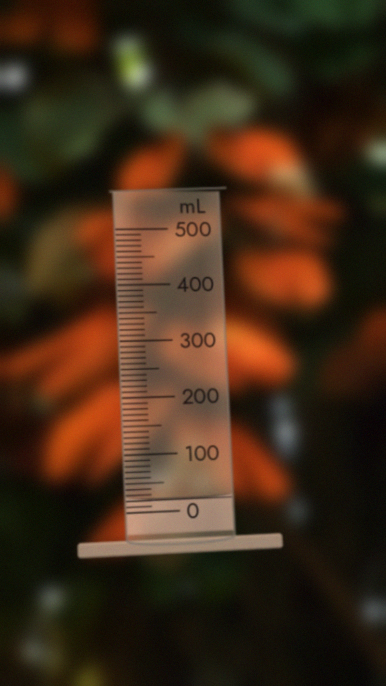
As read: {"value": 20, "unit": "mL"}
